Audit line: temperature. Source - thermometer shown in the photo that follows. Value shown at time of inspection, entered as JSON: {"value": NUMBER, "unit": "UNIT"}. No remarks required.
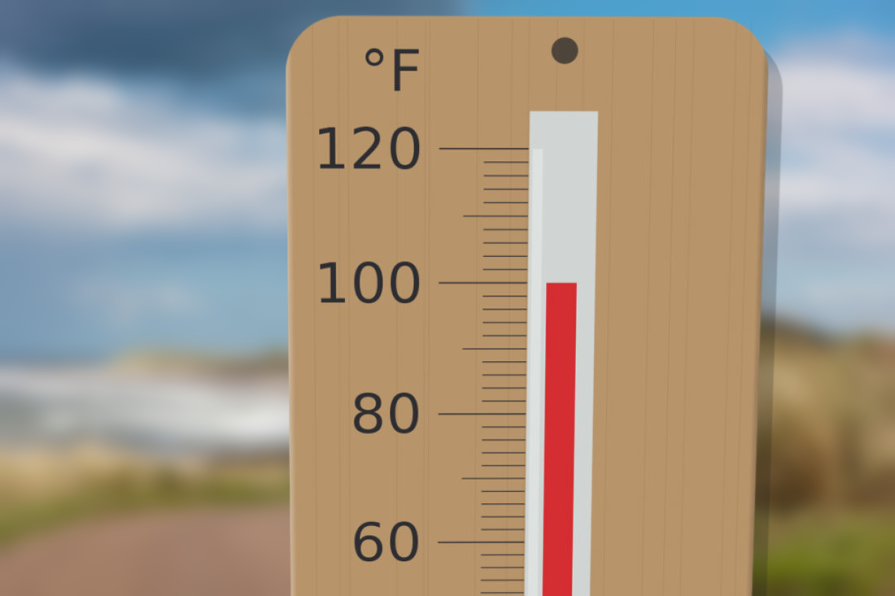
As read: {"value": 100, "unit": "°F"}
